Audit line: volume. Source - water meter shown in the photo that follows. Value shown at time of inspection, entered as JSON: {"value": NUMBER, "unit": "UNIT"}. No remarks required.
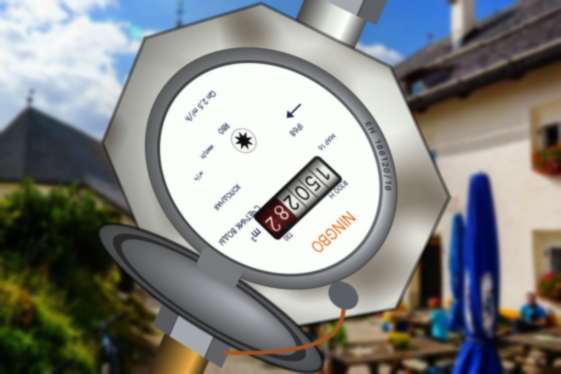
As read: {"value": 1502.82, "unit": "m³"}
